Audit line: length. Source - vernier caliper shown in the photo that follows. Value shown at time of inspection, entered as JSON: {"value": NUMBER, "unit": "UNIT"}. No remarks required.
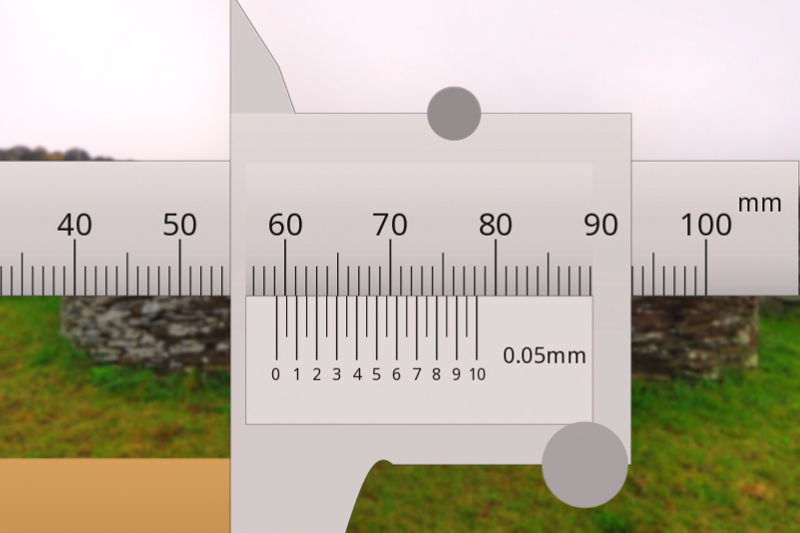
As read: {"value": 59.2, "unit": "mm"}
